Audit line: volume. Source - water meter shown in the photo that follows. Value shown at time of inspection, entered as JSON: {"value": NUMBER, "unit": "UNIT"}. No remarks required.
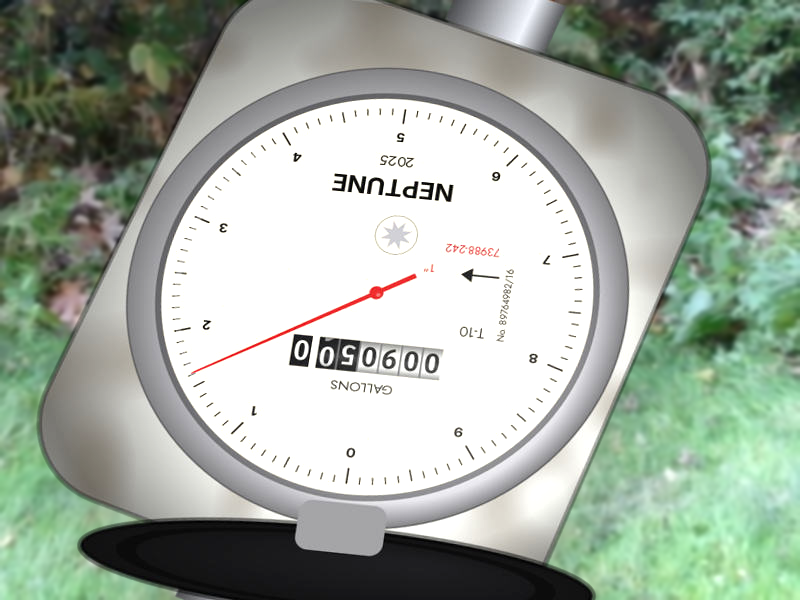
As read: {"value": 90501.6, "unit": "gal"}
